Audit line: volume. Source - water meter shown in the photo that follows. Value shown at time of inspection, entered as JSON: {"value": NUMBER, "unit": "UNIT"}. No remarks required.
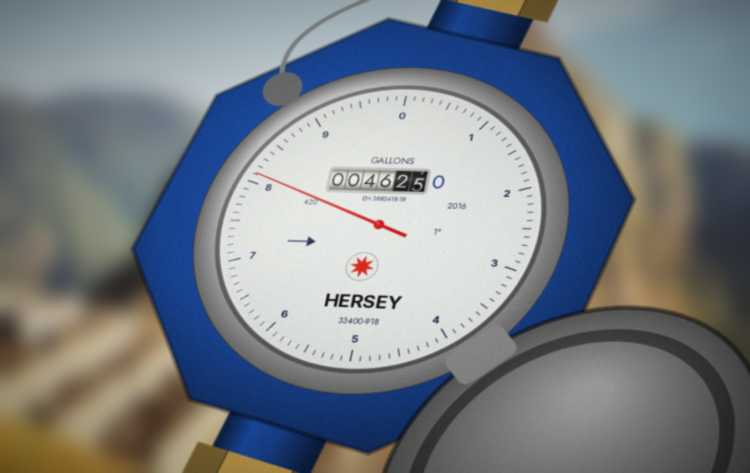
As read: {"value": 46248.1, "unit": "gal"}
